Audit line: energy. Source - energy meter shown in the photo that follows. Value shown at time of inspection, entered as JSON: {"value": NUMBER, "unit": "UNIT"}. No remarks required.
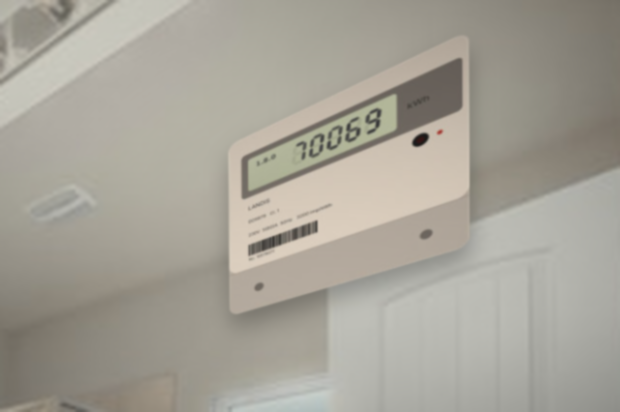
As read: {"value": 70069, "unit": "kWh"}
